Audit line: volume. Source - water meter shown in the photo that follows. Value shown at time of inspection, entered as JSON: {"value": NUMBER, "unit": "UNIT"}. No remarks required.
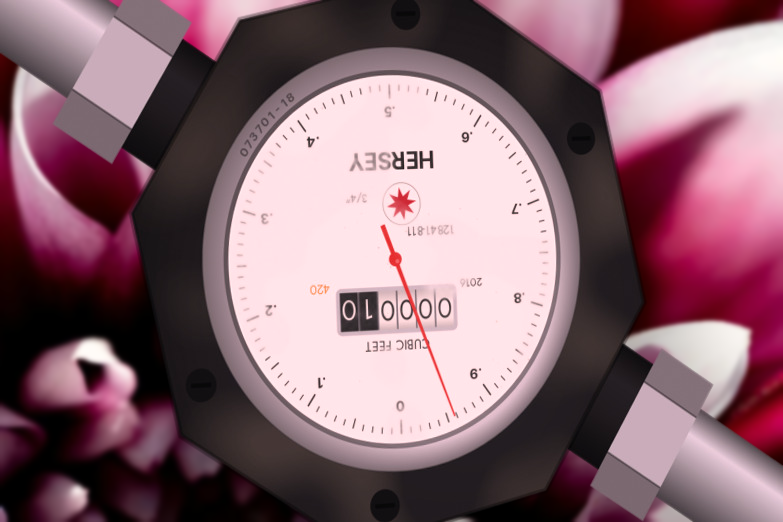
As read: {"value": 9.94, "unit": "ft³"}
